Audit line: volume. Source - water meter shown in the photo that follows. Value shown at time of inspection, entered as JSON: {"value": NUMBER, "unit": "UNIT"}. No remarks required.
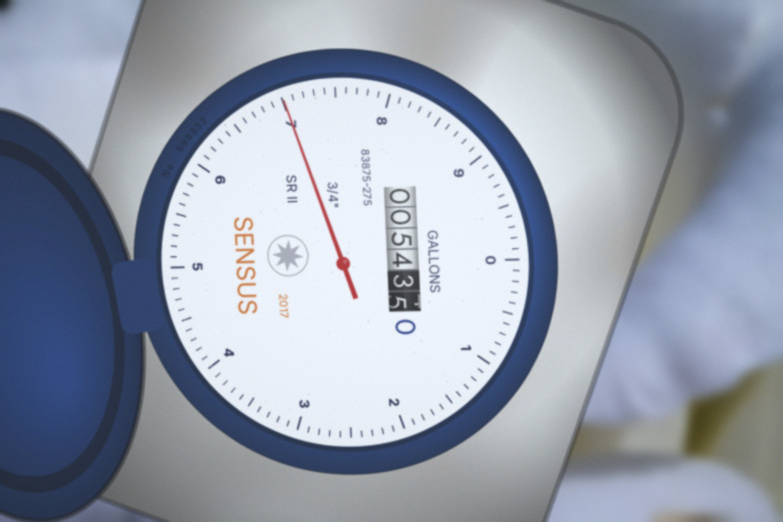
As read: {"value": 54347.0, "unit": "gal"}
